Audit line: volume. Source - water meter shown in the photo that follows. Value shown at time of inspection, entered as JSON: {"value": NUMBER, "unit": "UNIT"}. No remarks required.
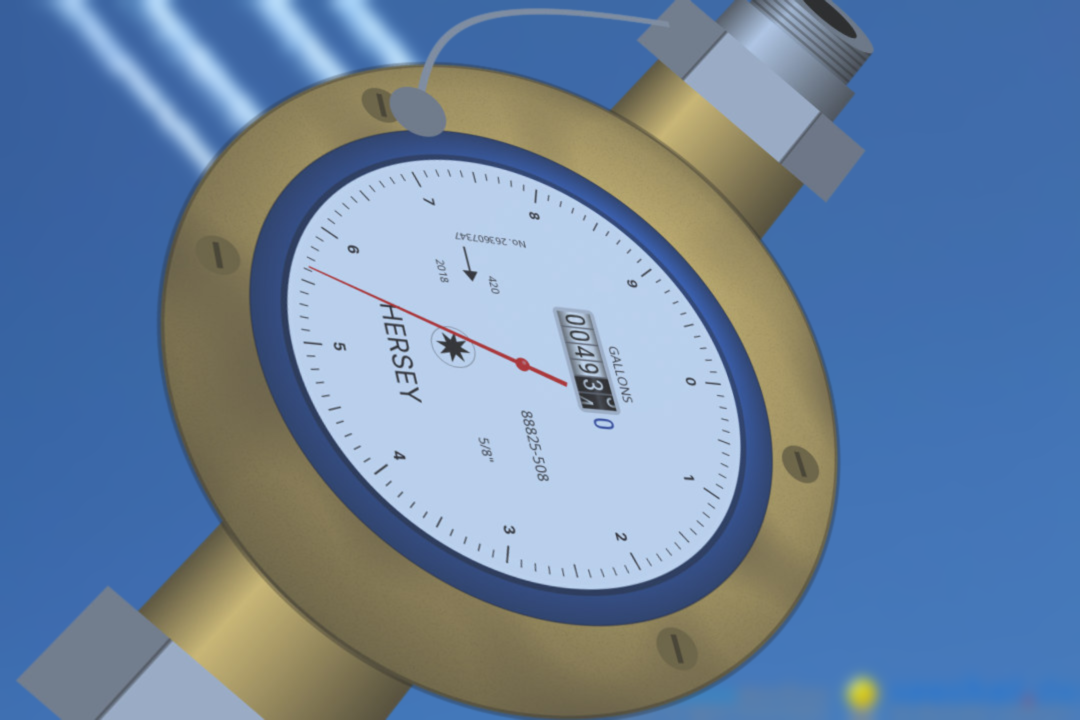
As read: {"value": 49335.6, "unit": "gal"}
